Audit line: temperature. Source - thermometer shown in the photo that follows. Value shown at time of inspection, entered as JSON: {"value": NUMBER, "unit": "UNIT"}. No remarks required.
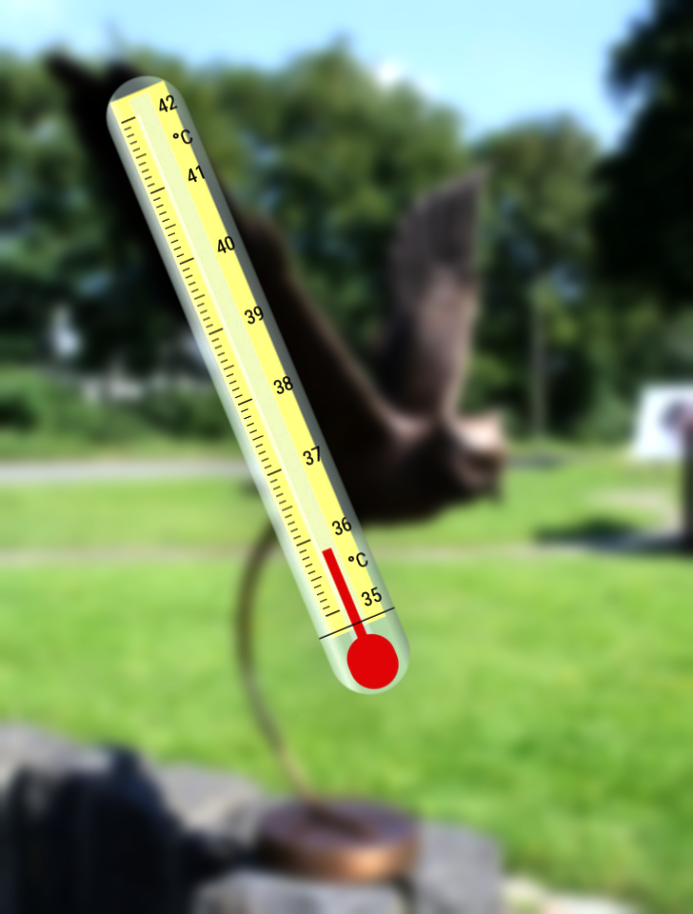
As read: {"value": 35.8, "unit": "°C"}
